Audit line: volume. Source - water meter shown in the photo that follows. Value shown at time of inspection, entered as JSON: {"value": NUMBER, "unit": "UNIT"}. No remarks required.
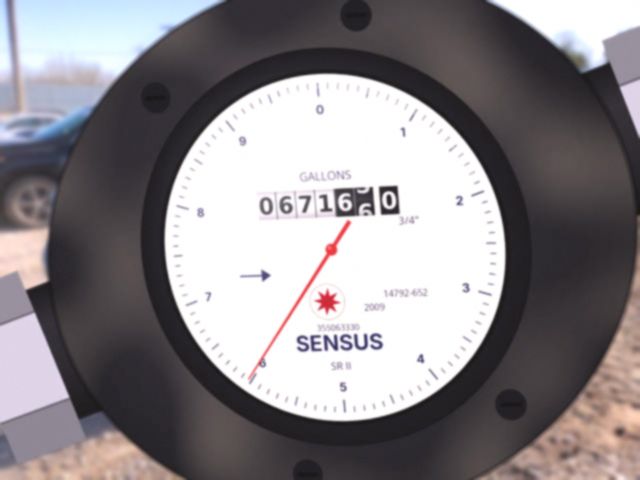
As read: {"value": 671656.0, "unit": "gal"}
